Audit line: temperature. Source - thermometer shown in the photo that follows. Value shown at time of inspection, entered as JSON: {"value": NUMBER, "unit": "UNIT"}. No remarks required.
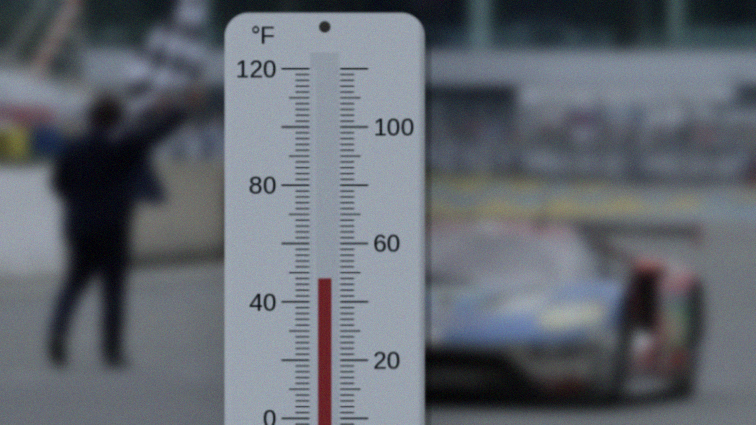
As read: {"value": 48, "unit": "°F"}
